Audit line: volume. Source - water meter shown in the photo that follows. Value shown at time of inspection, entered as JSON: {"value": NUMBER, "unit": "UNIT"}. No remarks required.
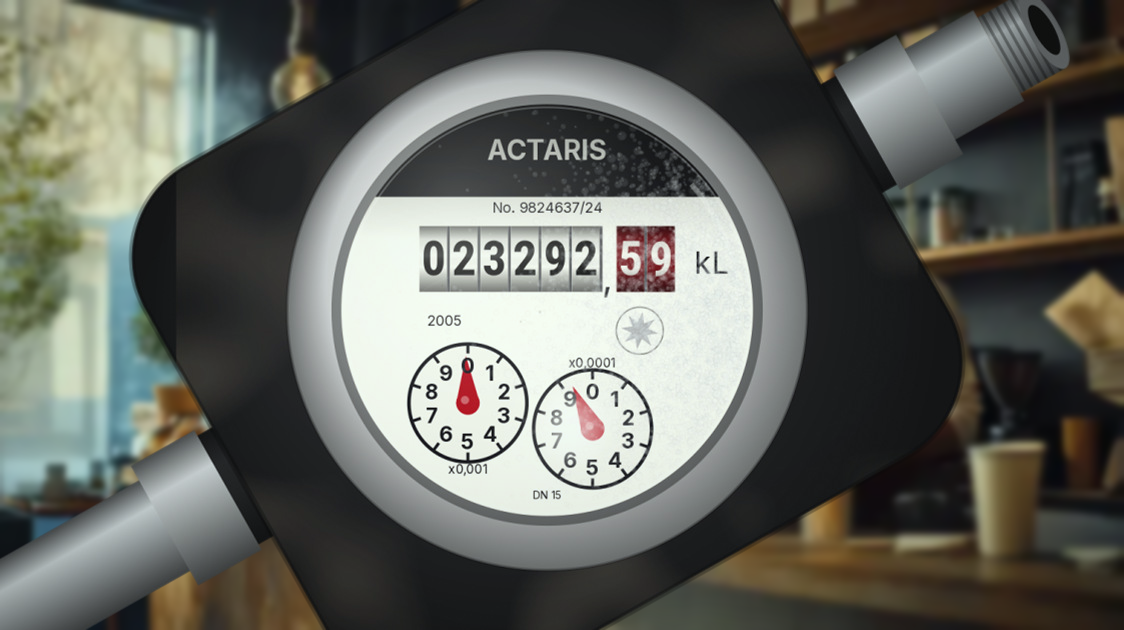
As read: {"value": 23292.5899, "unit": "kL"}
